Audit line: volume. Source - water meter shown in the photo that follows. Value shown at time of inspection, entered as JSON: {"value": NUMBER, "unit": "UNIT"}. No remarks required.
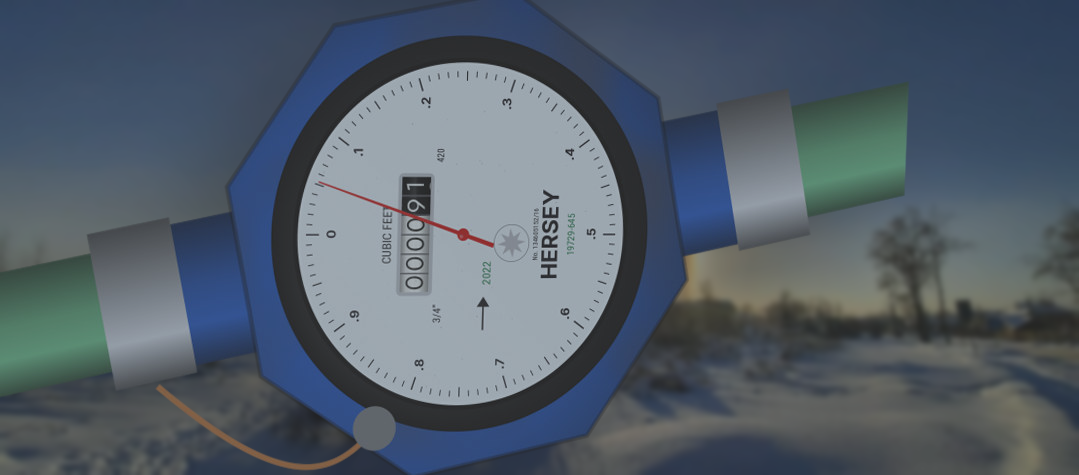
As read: {"value": 91.05, "unit": "ft³"}
